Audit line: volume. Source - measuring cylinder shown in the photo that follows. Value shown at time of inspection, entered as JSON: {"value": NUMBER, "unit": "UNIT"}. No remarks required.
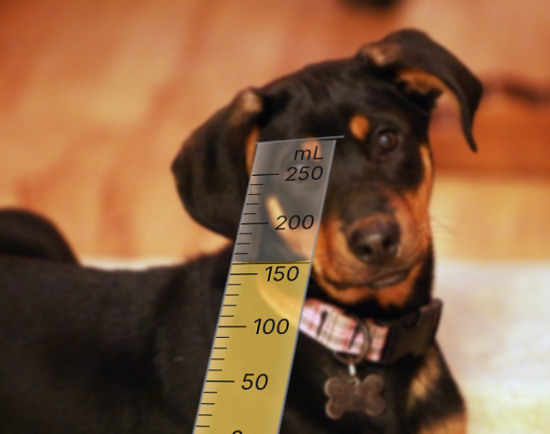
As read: {"value": 160, "unit": "mL"}
